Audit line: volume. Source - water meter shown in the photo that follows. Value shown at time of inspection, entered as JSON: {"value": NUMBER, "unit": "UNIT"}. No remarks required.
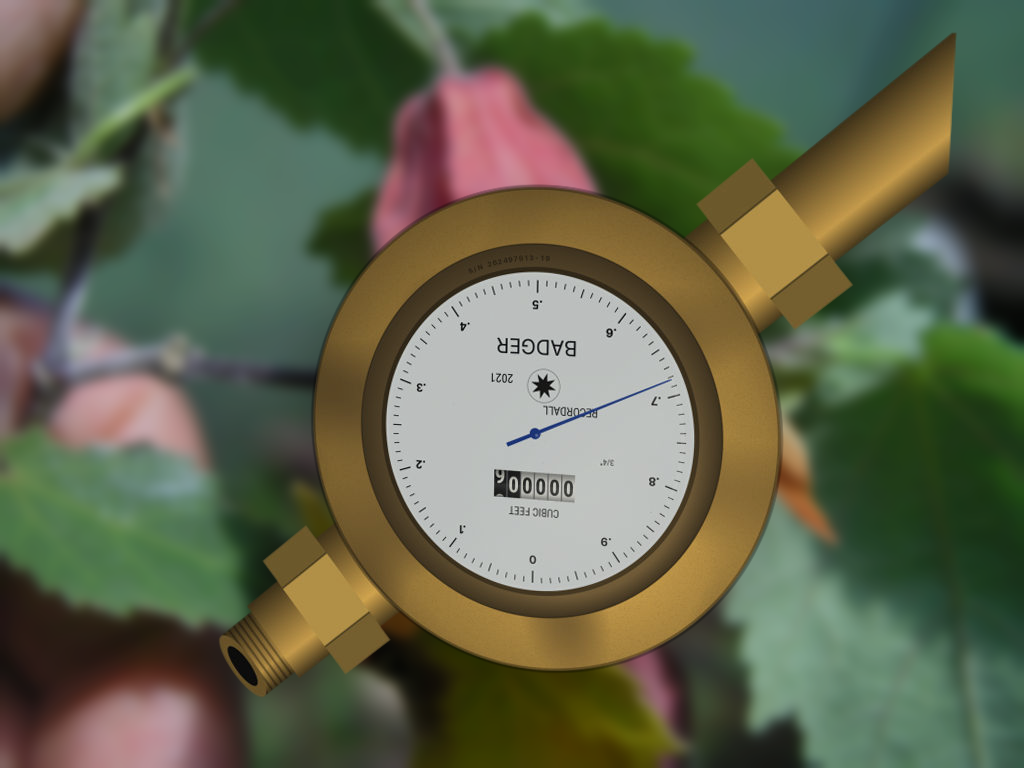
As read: {"value": 5.68, "unit": "ft³"}
